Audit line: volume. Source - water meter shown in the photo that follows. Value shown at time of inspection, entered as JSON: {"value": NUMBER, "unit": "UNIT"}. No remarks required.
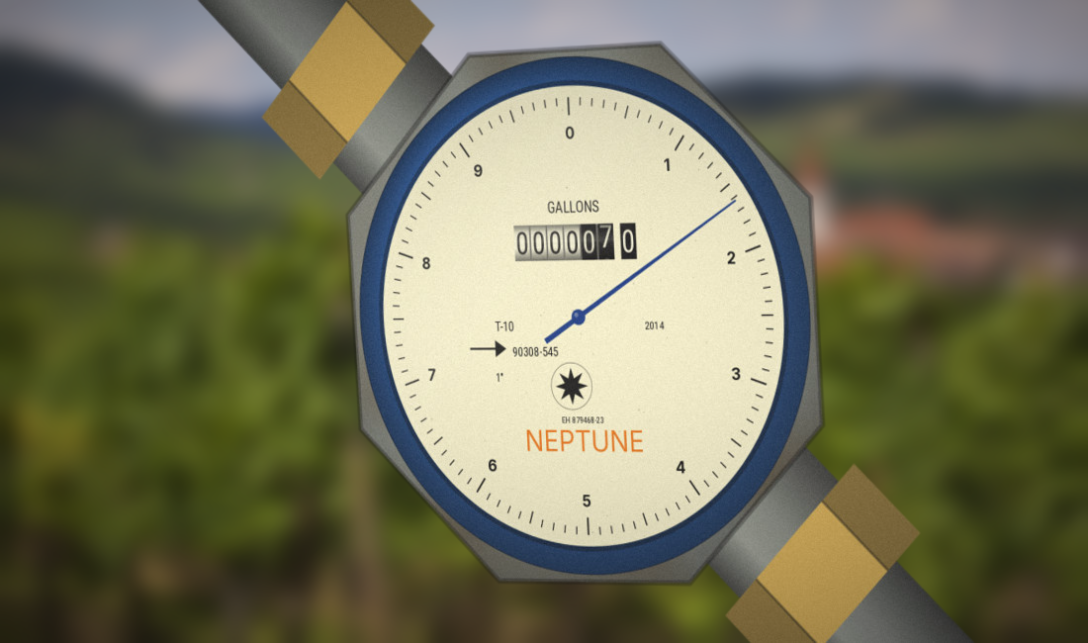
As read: {"value": 71.6, "unit": "gal"}
